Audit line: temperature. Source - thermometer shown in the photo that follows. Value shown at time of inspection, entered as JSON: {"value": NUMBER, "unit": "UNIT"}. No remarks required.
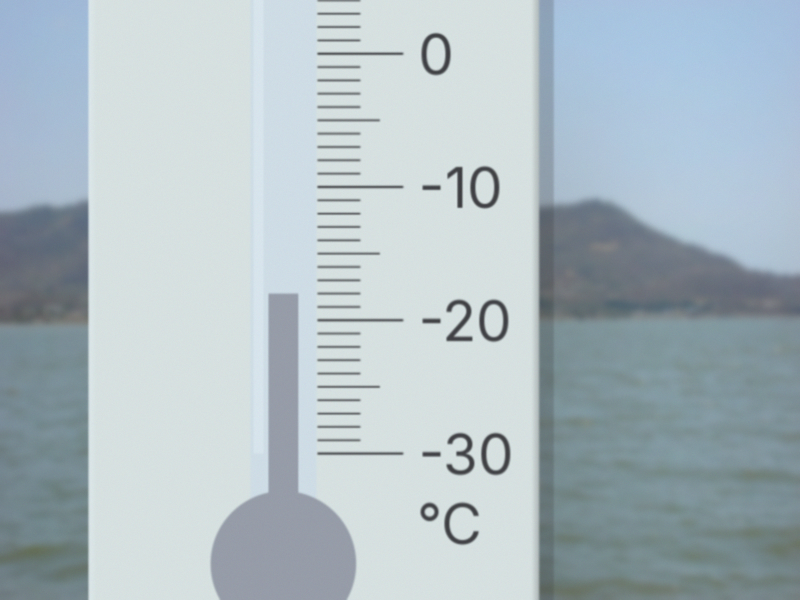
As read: {"value": -18, "unit": "°C"}
